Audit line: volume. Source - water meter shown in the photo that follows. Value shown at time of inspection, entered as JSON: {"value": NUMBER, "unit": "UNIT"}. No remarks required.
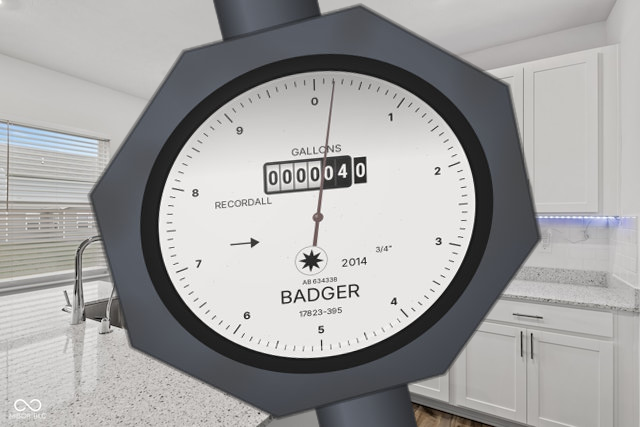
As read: {"value": 40.2, "unit": "gal"}
